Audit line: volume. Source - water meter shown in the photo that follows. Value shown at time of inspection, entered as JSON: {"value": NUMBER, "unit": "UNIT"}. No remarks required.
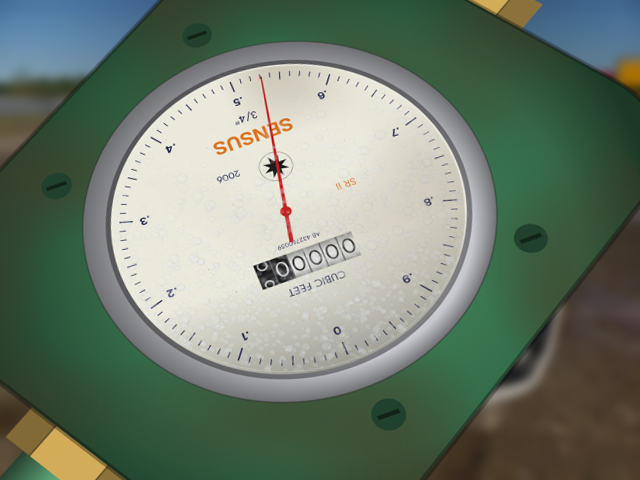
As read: {"value": 8.53, "unit": "ft³"}
